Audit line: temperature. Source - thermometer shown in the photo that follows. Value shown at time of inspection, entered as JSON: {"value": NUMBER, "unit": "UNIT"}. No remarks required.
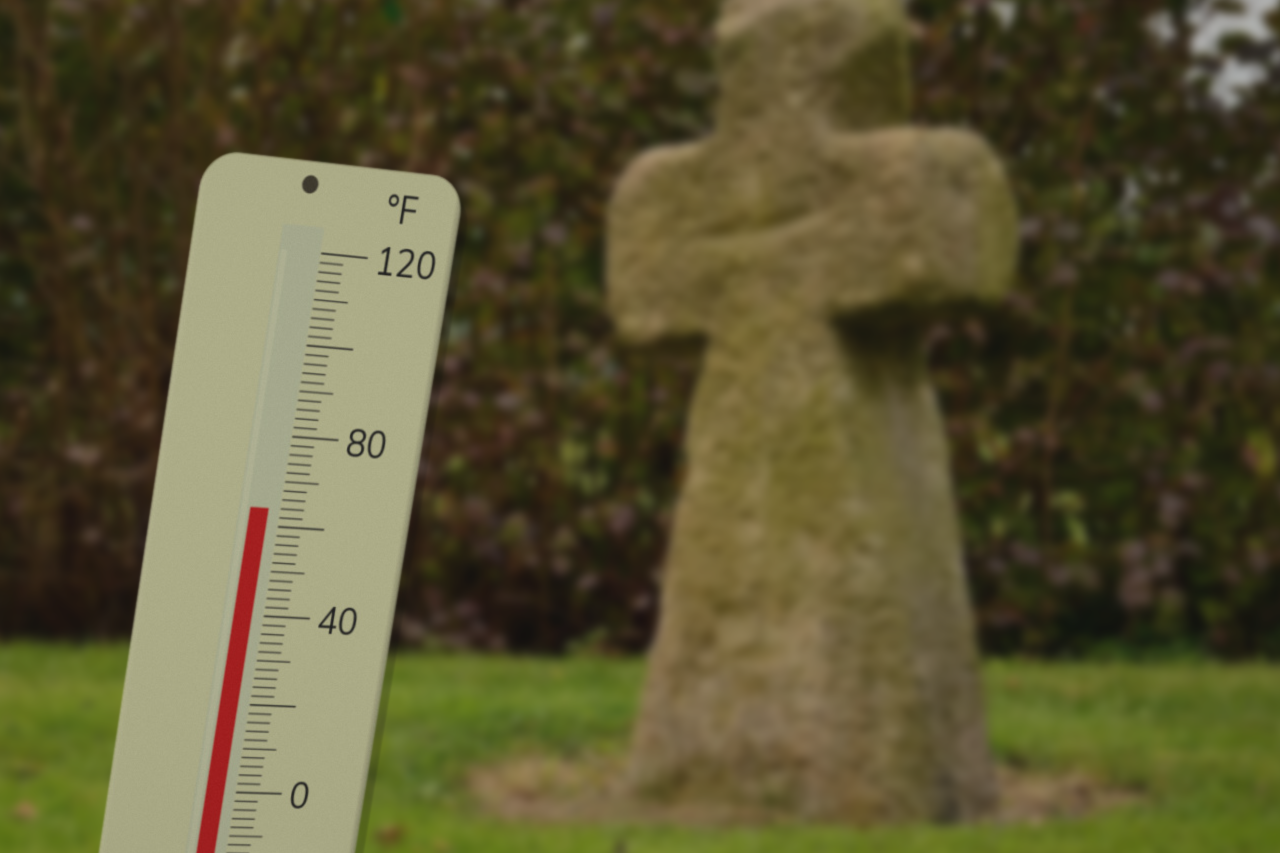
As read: {"value": 64, "unit": "°F"}
